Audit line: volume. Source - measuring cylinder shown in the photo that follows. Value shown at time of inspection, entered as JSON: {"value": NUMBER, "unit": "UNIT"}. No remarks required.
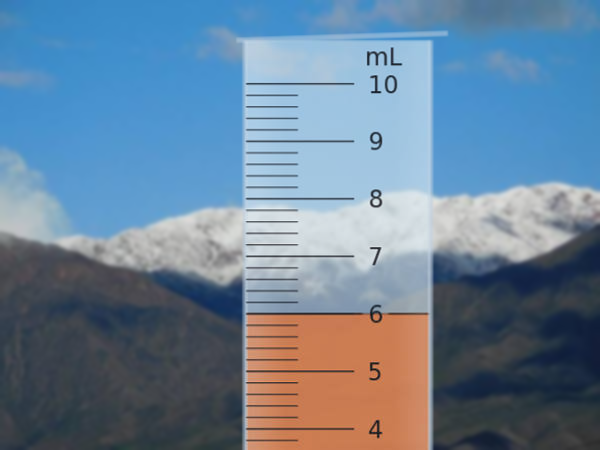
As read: {"value": 6, "unit": "mL"}
